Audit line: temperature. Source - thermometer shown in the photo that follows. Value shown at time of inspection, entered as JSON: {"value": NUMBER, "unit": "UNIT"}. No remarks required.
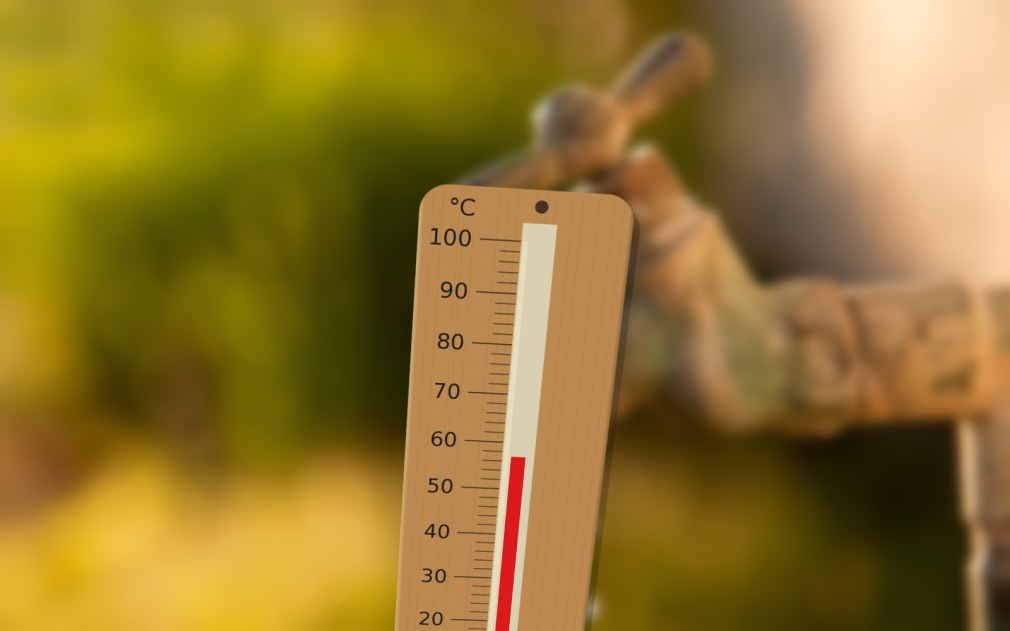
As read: {"value": 57, "unit": "°C"}
